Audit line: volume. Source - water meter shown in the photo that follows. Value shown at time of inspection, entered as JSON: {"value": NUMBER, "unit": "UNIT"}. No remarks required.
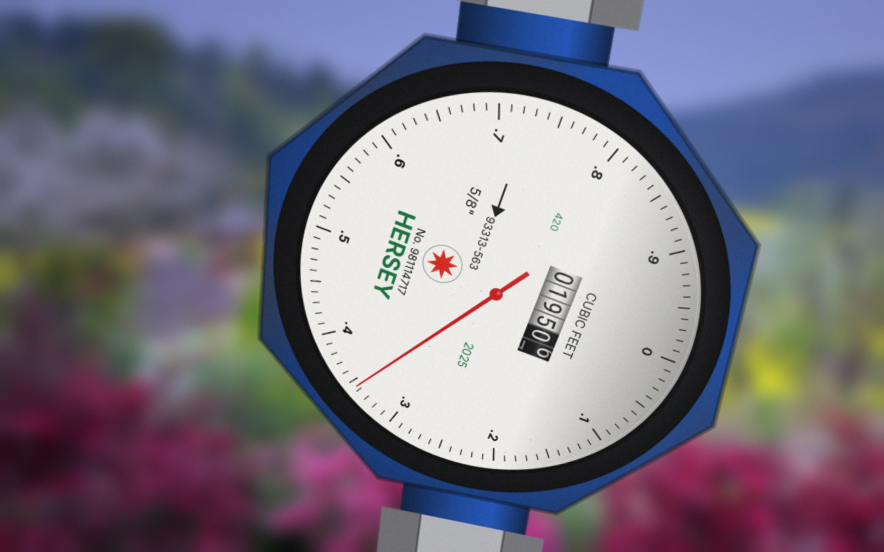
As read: {"value": 19506.34, "unit": "ft³"}
